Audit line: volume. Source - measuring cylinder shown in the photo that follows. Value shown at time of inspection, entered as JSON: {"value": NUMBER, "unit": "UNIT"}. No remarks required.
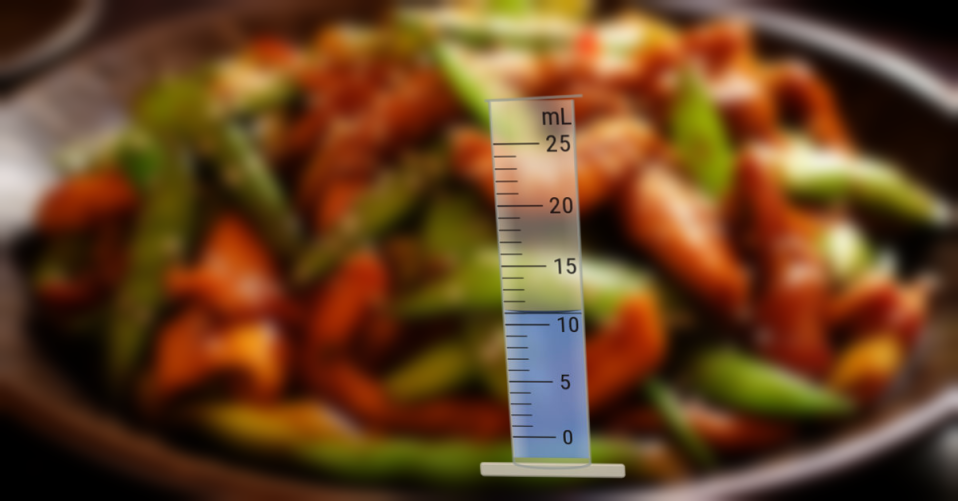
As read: {"value": 11, "unit": "mL"}
